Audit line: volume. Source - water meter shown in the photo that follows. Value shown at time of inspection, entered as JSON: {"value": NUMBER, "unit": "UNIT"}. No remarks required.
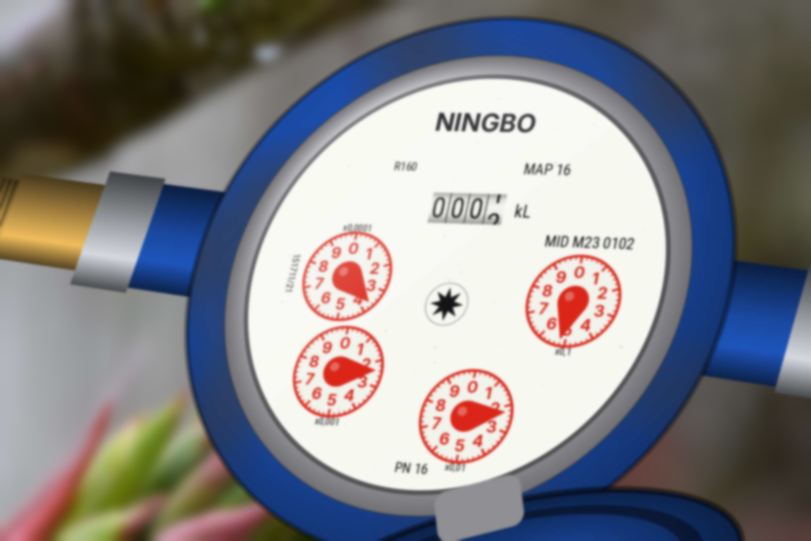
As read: {"value": 1.5223, "unit": "kL"}
